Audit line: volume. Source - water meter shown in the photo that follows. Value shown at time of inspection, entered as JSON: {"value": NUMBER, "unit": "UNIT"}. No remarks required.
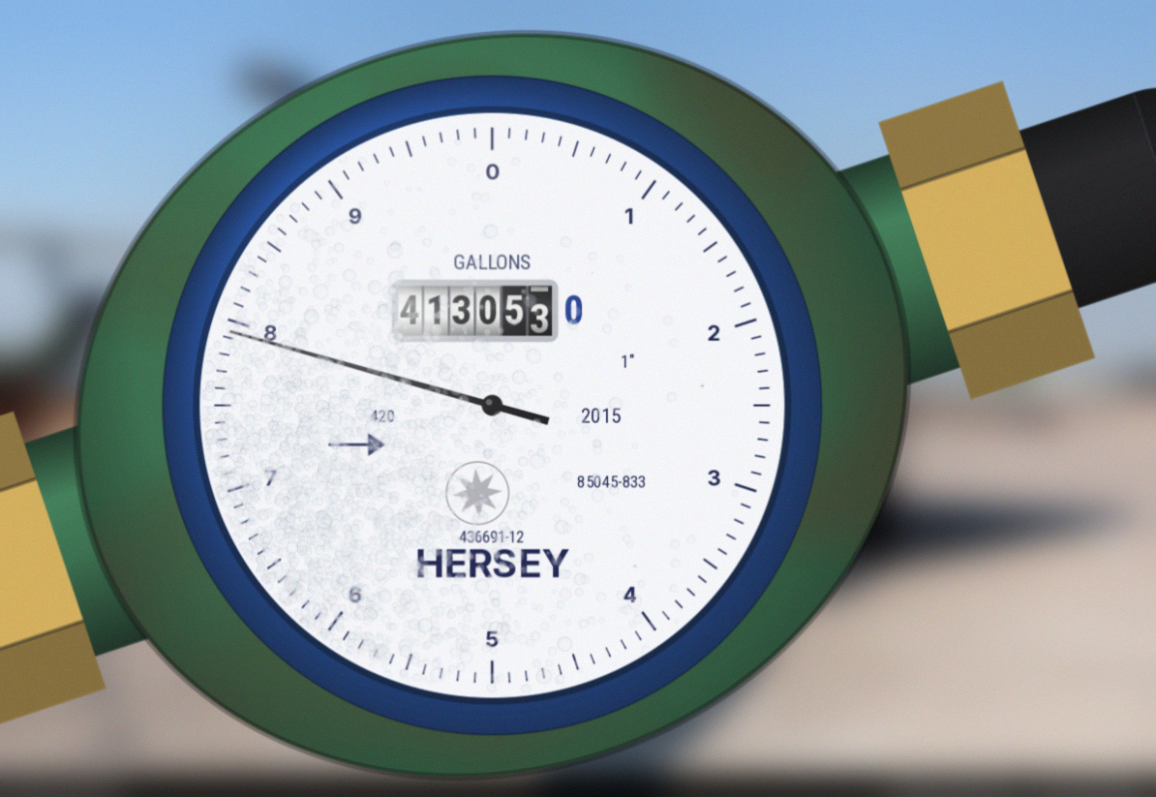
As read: {"value": 4130527.9, "unit": "gal"}
